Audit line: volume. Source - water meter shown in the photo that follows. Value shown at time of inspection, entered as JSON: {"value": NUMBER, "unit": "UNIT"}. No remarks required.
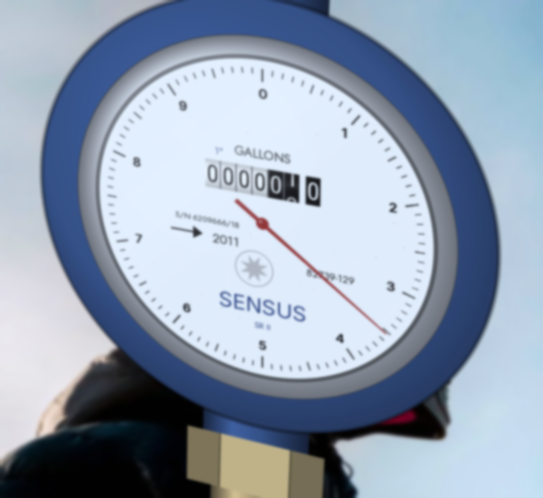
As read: {"value": 13.5, "unit": "gal"}
